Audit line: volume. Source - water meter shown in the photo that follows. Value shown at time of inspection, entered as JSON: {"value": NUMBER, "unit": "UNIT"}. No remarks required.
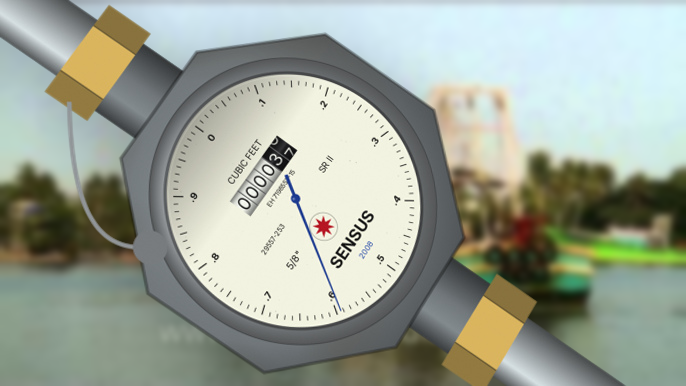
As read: {"value": 36.59, "unit": "ft³"}
